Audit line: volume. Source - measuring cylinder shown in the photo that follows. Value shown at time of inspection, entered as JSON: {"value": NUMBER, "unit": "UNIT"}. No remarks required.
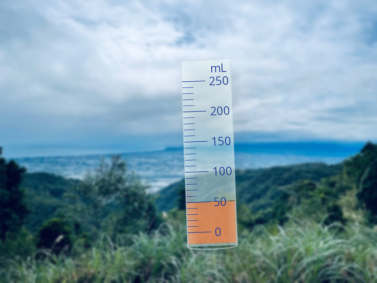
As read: {"value": 50, "unit": "mL"}
